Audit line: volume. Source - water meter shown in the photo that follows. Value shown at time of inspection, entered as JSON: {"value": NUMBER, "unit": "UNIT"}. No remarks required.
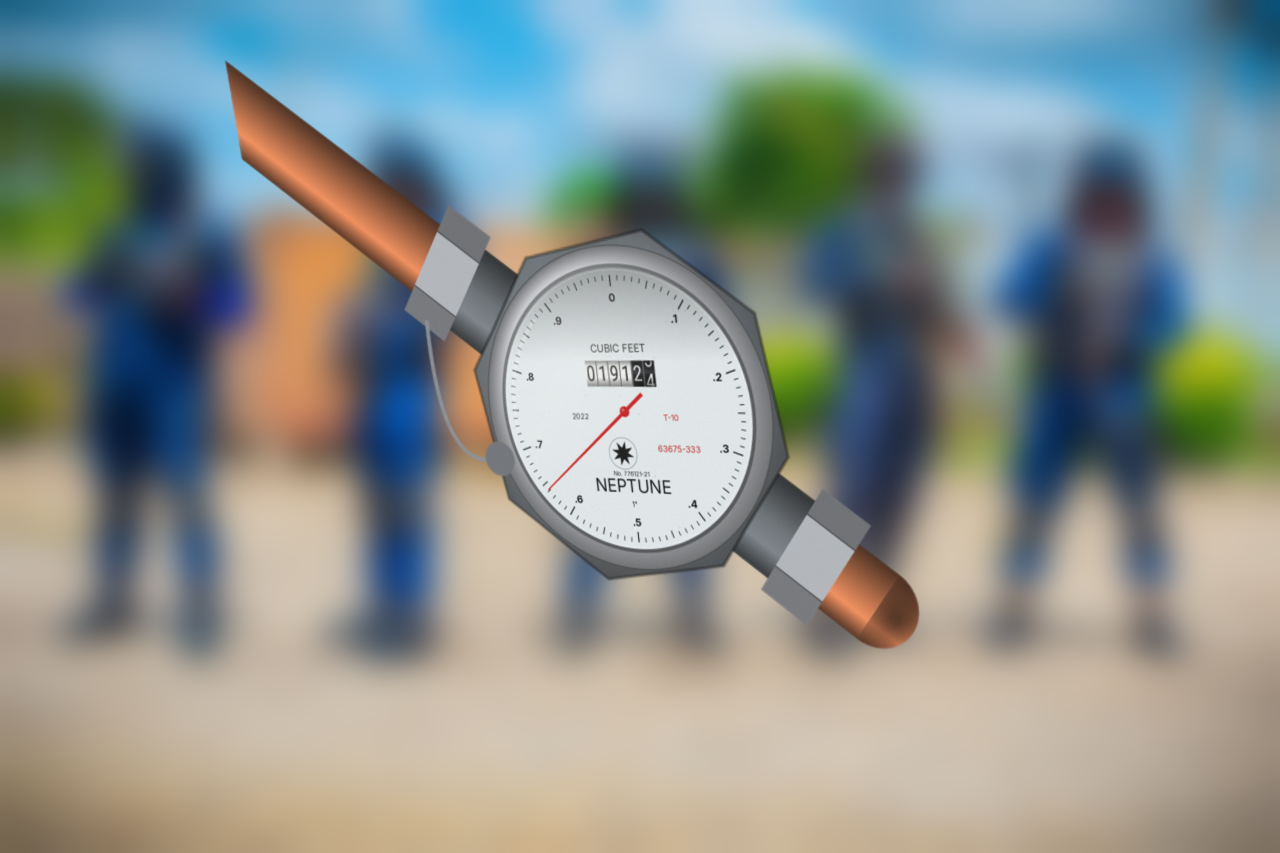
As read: {"value": 19123.64, "unit": "ft³"}
